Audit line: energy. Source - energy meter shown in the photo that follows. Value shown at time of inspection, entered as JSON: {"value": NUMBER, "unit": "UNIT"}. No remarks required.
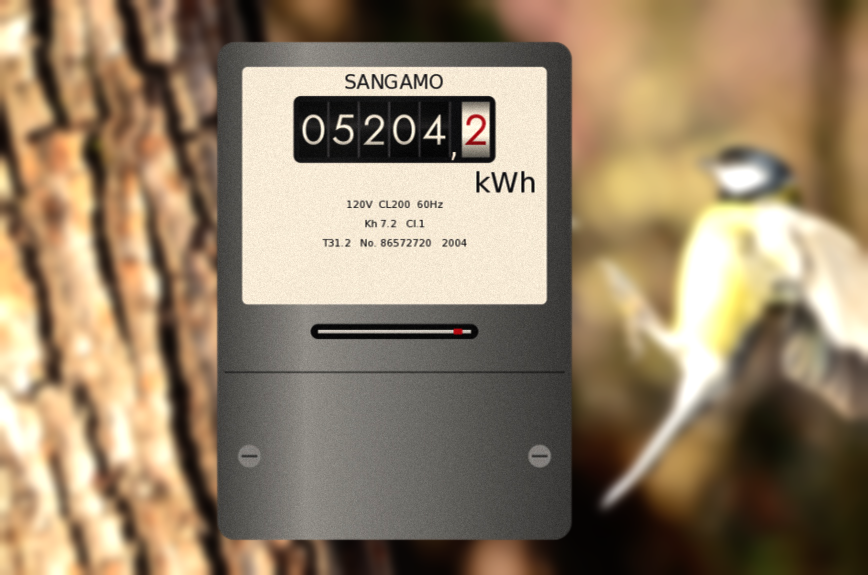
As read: {"value": 5204.2, "unit": "kWh"}
